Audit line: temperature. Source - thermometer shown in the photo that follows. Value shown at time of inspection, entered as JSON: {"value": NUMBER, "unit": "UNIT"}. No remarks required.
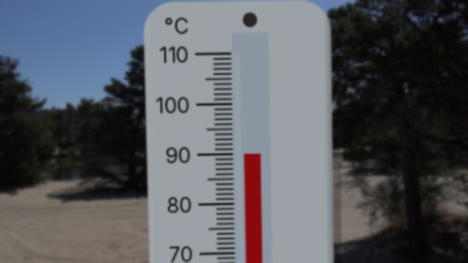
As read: {"value": 90, "unit": "°C"}
